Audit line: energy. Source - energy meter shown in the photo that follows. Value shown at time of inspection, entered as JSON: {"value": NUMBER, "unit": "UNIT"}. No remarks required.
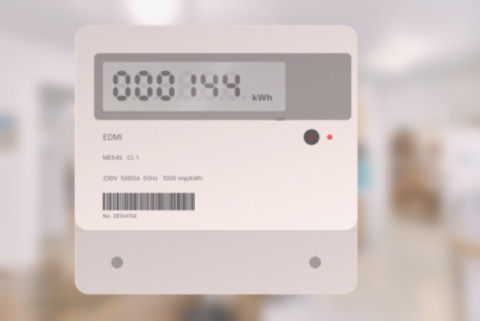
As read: {"value": 144, "unit": "kWh"}
